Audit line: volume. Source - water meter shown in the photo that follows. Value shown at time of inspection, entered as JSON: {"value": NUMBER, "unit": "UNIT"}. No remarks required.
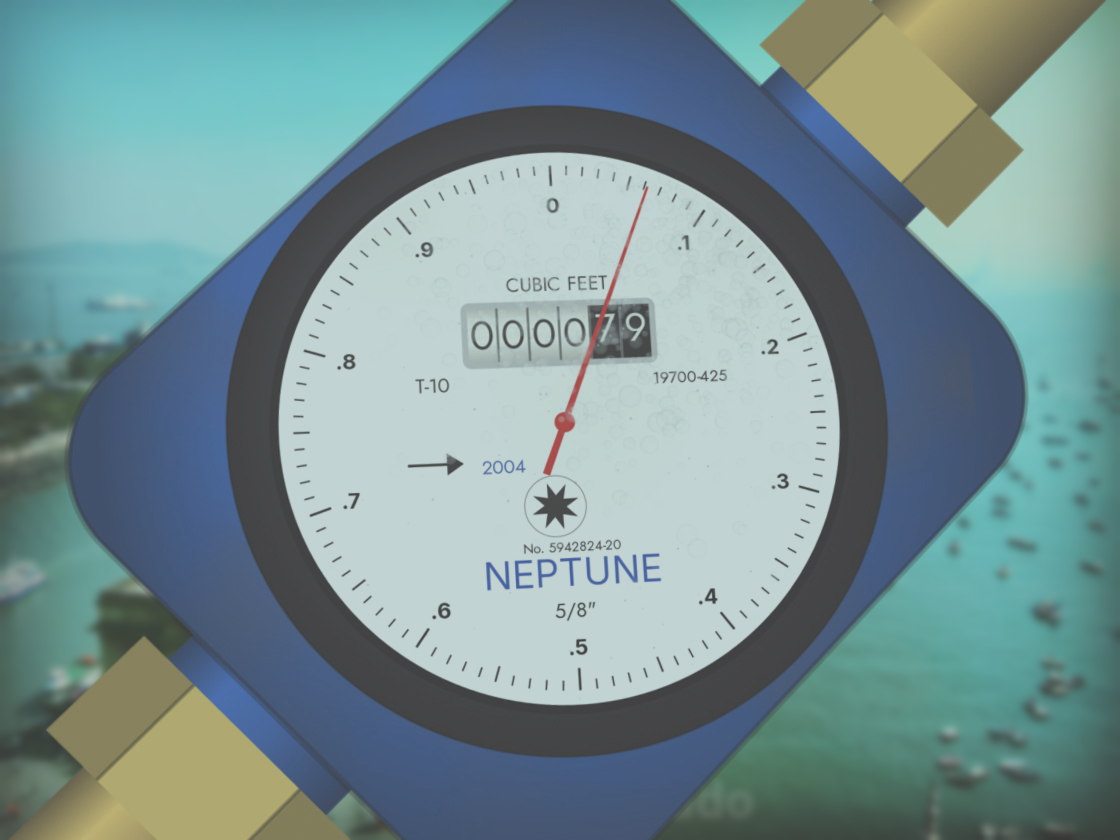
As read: {"value": 79.06, "unit": "ft³"}
